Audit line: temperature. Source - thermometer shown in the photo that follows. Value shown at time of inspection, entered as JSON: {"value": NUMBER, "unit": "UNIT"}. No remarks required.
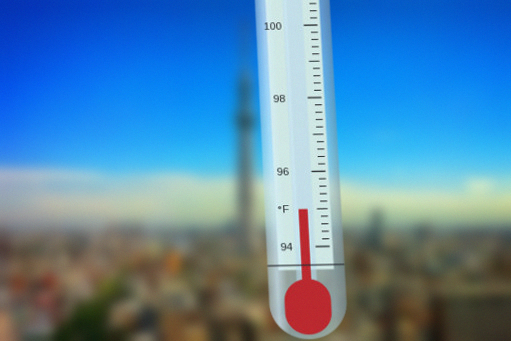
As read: {"value": 95, "unit": "°F"}
